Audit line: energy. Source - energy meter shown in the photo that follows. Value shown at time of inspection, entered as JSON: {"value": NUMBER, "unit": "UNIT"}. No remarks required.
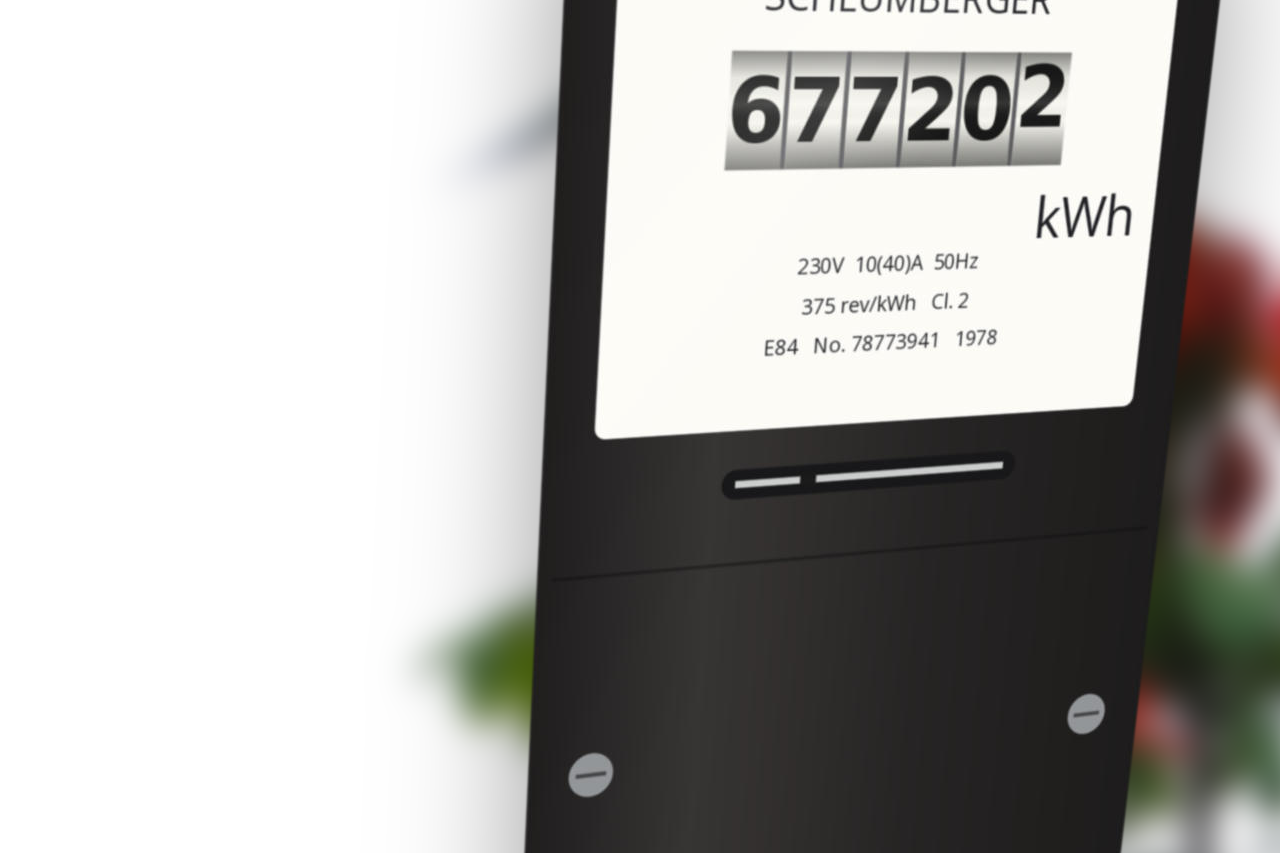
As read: {"value": 677202, "unit": "kWh"}
